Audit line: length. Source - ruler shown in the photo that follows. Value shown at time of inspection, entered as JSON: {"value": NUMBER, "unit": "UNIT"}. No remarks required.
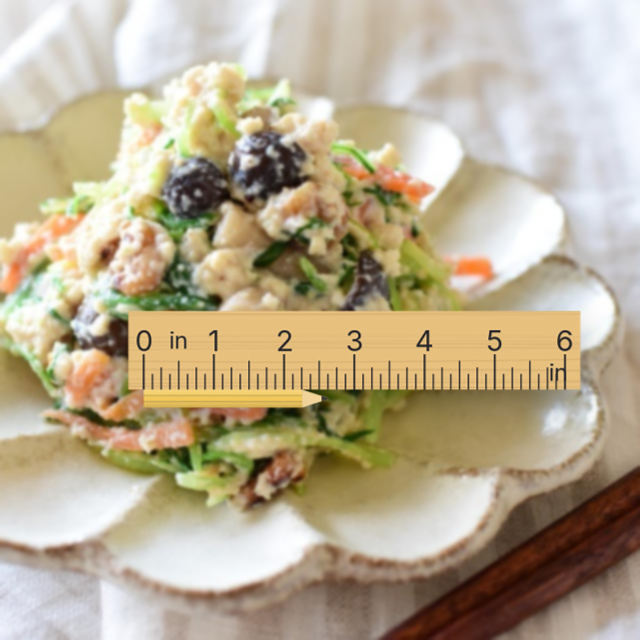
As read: {"value": 2.625, "unit": "in"}
